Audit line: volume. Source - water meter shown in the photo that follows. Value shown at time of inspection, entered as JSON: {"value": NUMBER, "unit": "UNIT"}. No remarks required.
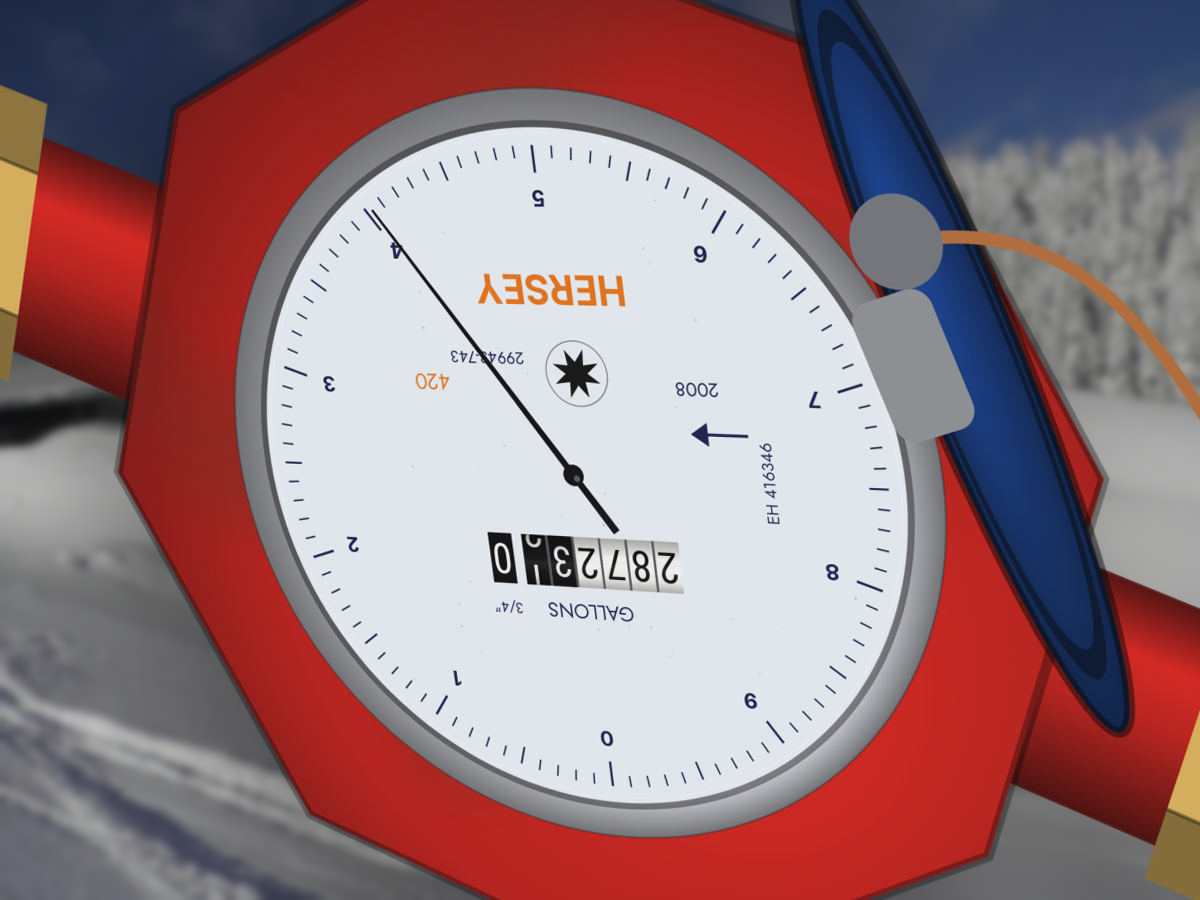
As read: {"value": 2872314.0, "unit": "gal"}
